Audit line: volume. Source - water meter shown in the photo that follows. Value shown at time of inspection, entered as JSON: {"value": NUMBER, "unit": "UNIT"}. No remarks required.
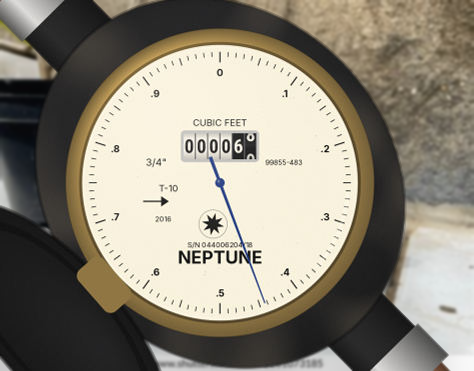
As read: {"value": 68.44, "unit": "ft³"}
